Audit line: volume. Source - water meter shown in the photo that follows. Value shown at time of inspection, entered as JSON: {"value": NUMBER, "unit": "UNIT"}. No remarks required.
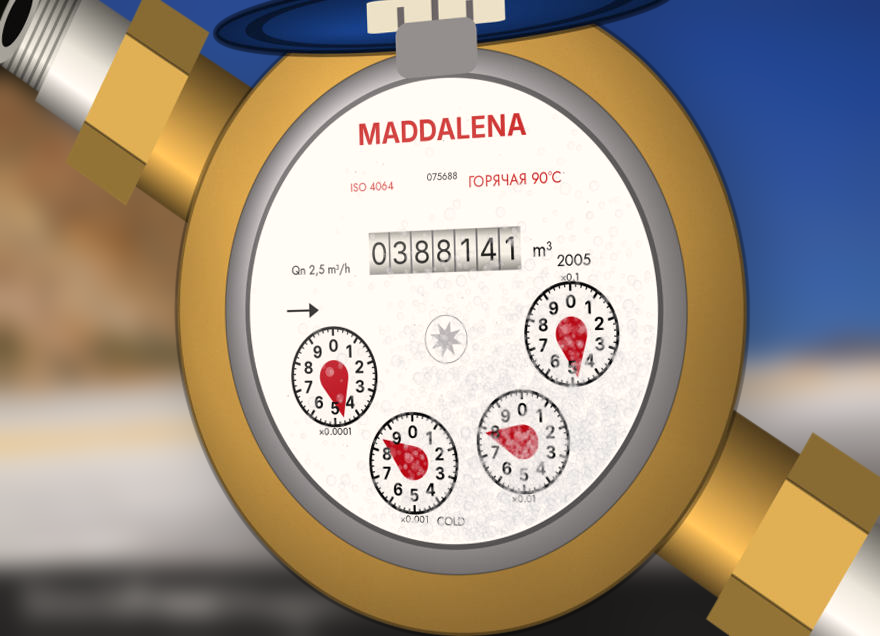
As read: {"value": 388141.4784, "unit": "m³"}
